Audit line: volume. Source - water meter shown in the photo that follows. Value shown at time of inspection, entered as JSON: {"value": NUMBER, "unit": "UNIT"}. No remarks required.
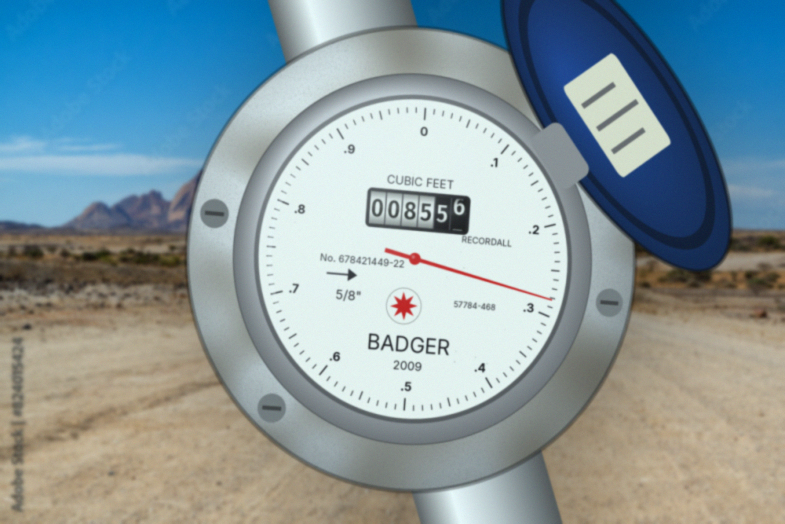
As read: {"value": 8556.28, "unit": "ft³"}
